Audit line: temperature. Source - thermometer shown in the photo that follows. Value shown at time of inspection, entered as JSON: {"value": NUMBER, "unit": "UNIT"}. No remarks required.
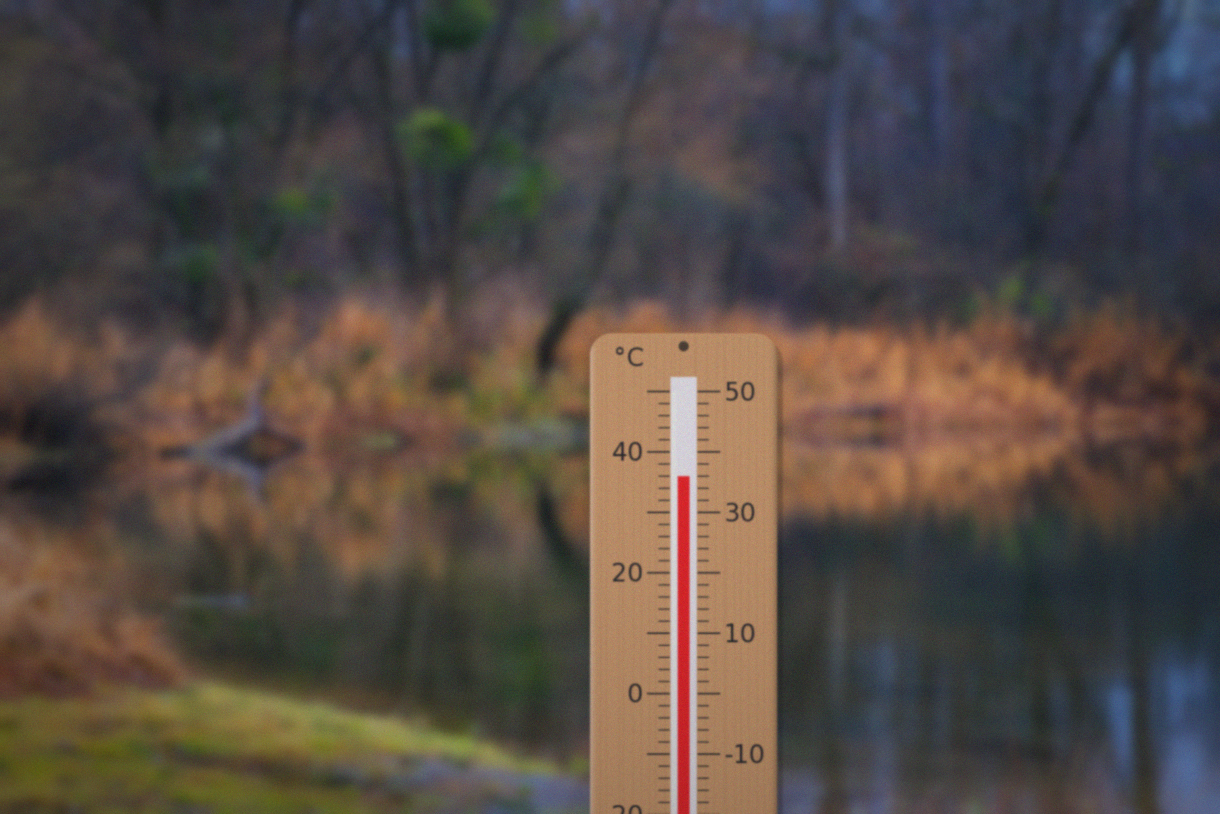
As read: {"value": 36, "unit": "°C"}
